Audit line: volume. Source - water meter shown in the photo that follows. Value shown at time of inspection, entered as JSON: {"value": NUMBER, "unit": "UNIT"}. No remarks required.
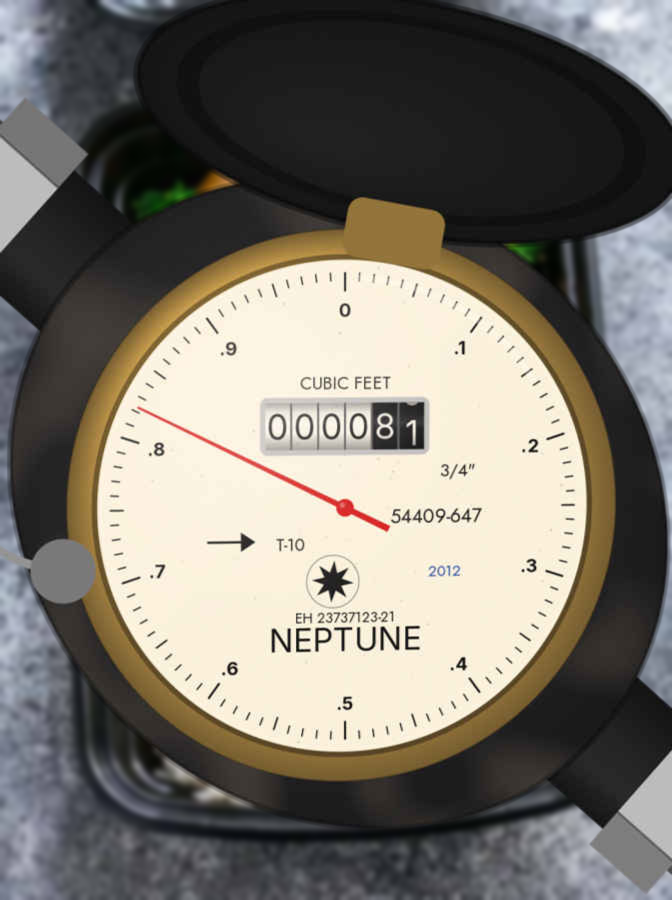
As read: {"value": 80.82, "unit": "ft³"}
